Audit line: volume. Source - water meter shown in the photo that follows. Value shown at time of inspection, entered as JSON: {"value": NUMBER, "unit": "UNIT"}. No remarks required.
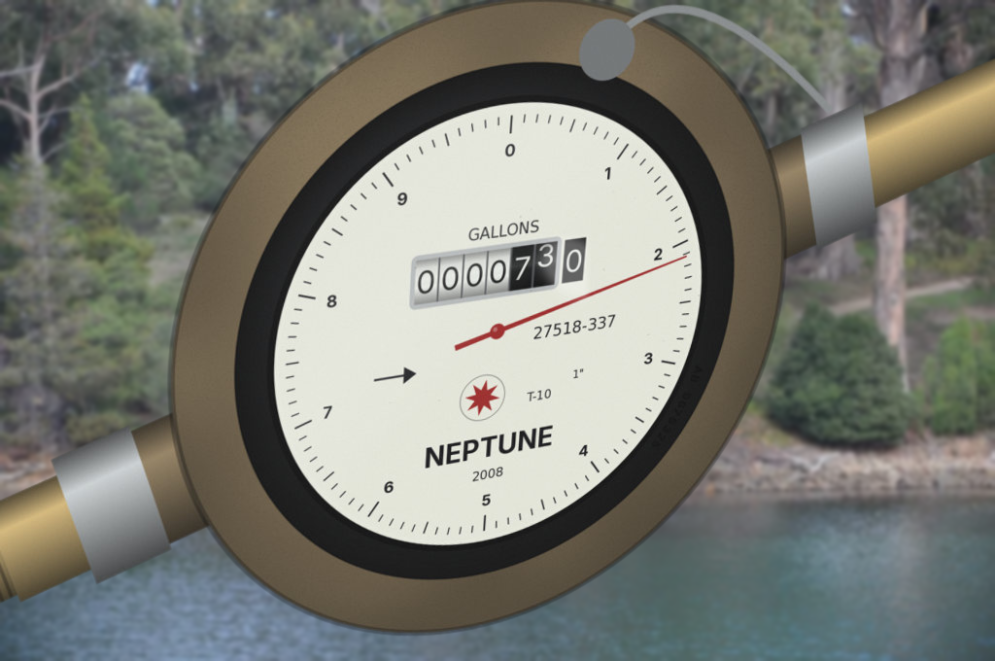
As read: {"value": 732.1, "unit": "gal"}
